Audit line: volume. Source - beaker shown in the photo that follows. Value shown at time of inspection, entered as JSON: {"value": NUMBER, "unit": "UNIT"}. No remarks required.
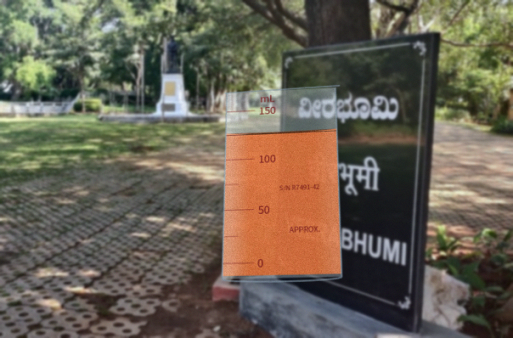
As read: {"value": 125, "unit": "mL"}
